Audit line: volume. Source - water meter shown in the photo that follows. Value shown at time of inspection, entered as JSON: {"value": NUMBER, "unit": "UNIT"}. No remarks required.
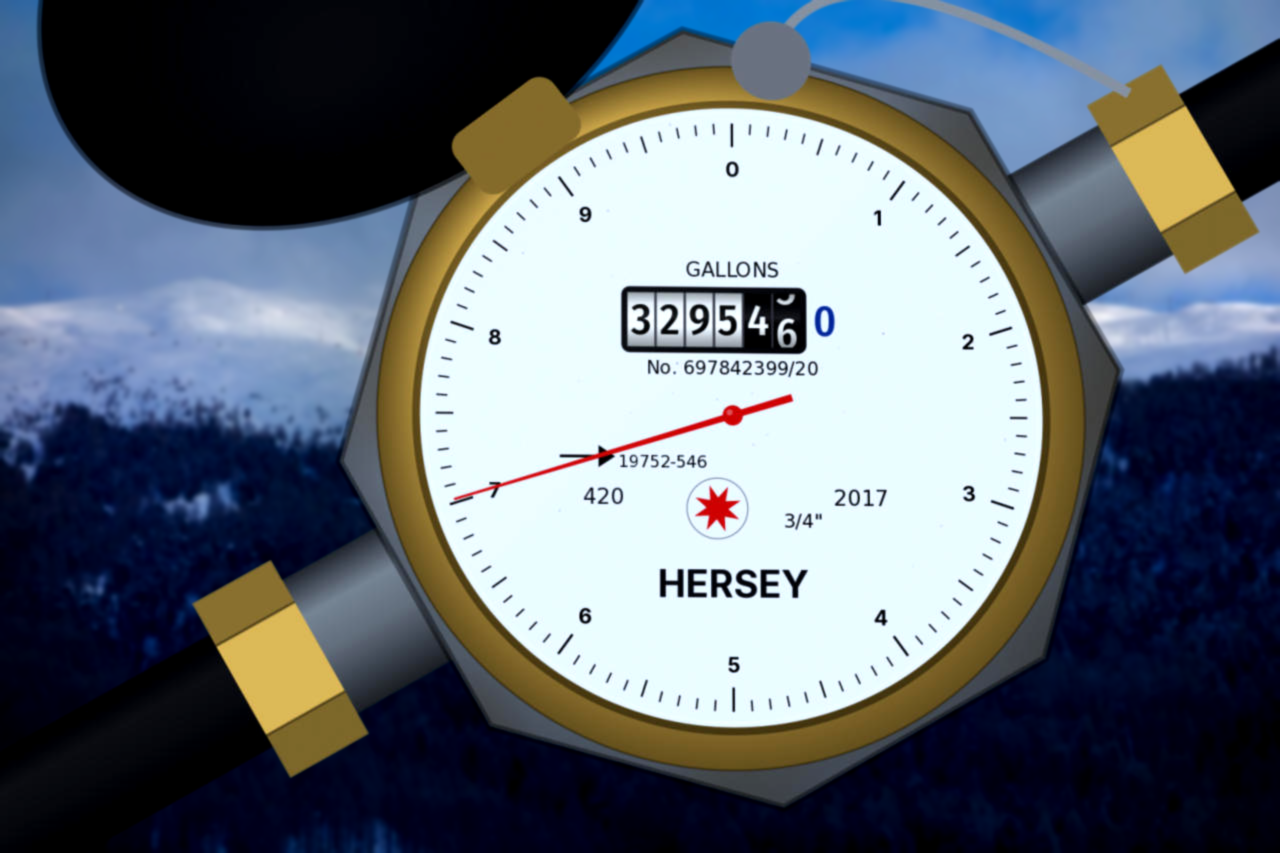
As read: {"value": 3295457.0, "unit": "gal"}
